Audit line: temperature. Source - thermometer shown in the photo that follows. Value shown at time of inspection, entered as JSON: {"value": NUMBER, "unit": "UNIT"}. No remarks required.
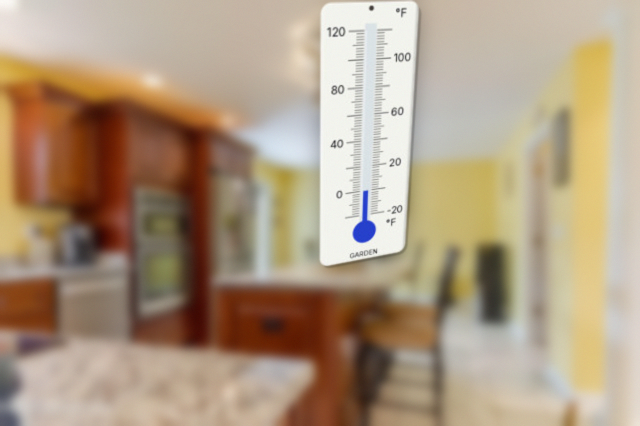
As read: {"value": 0, "unit": "°F"}
